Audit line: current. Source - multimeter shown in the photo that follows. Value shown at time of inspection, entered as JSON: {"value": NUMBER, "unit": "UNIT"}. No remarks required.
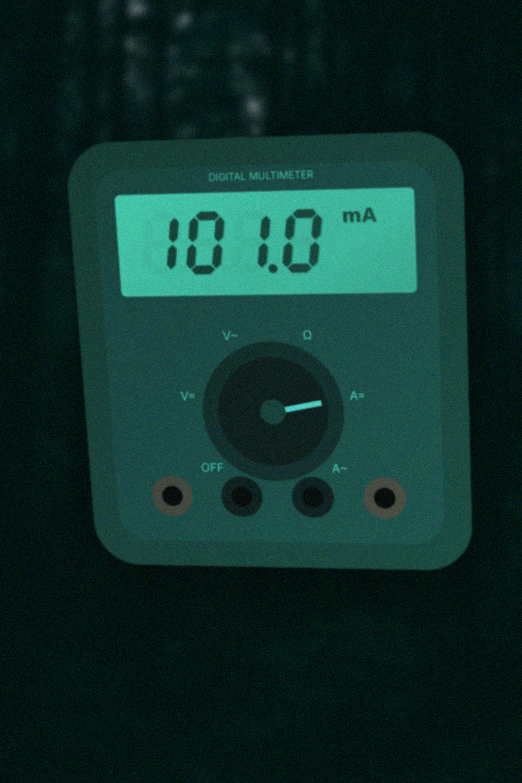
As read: {"value": 101.0, "unit": "mA"}
